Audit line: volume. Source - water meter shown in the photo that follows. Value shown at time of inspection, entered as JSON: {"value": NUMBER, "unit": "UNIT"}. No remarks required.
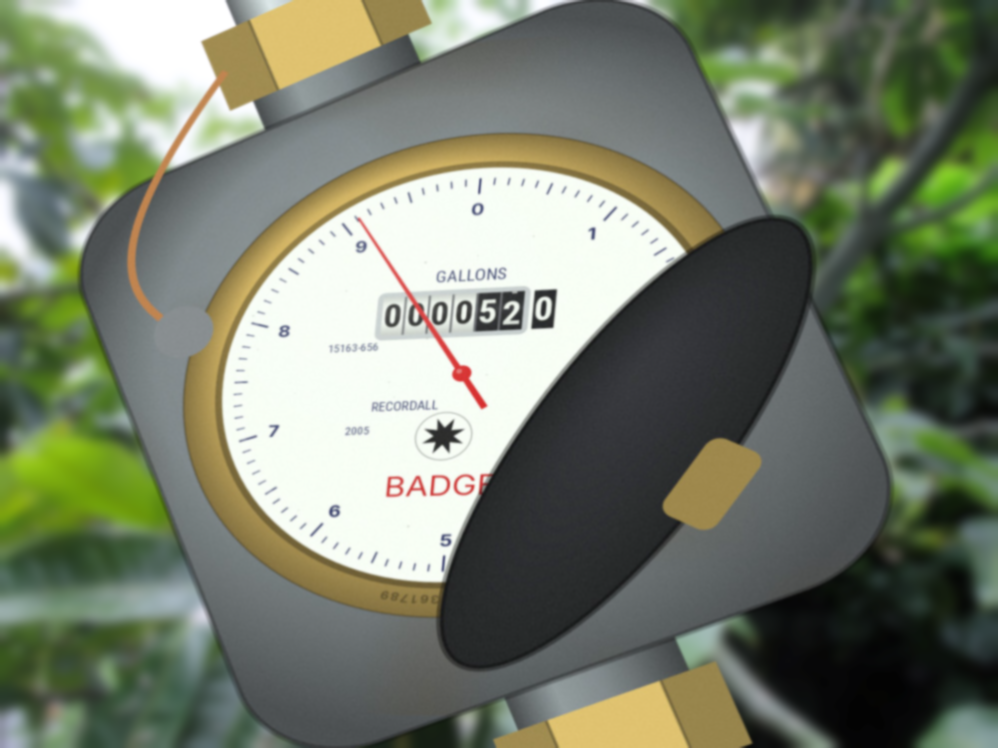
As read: {"value": 519.1, "unit": "gal"}
